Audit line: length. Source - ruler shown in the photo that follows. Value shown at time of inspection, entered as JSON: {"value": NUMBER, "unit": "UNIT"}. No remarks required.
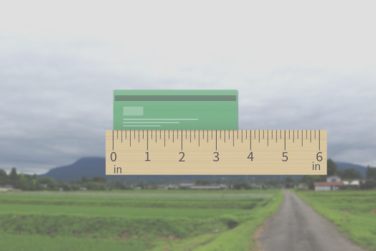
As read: {"value": 3.625, "unit": "in"}
